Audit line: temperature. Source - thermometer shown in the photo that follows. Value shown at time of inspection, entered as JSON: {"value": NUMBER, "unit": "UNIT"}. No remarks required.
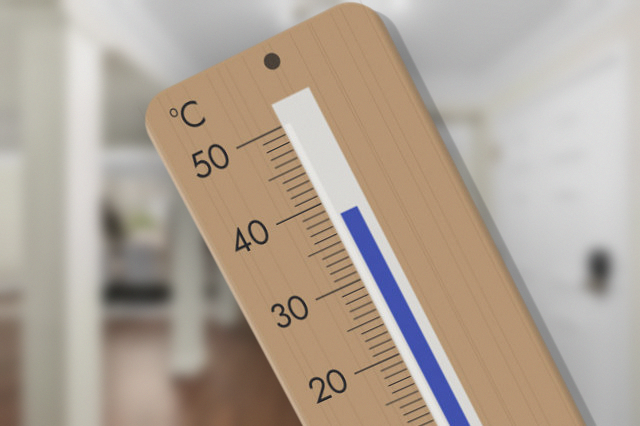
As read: {"value": 38, "unit": "°C"}
